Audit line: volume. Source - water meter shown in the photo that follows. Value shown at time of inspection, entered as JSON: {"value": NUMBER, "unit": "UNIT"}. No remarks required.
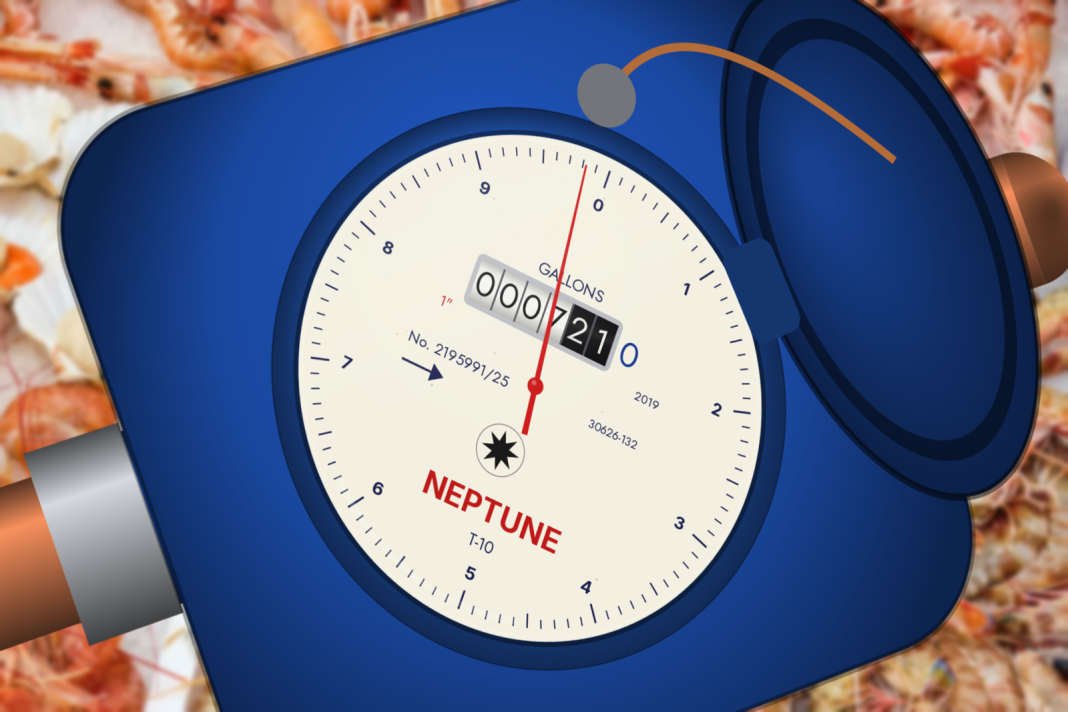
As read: {"value": 7209.8, "unit": "gal"}
